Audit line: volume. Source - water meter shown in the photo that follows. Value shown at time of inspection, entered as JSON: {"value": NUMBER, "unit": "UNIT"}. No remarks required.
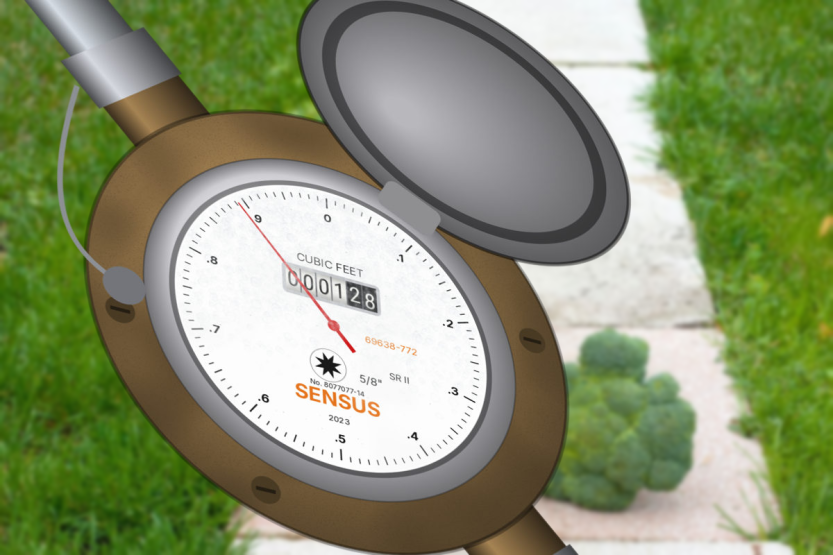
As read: {"value": 127.89, "unit": "ft³"}
